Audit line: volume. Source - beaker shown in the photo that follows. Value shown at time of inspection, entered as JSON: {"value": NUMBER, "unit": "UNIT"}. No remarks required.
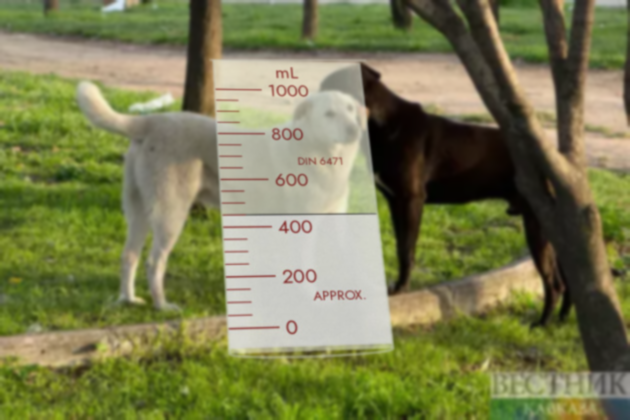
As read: {"value": 450, "unit": "mL"}
